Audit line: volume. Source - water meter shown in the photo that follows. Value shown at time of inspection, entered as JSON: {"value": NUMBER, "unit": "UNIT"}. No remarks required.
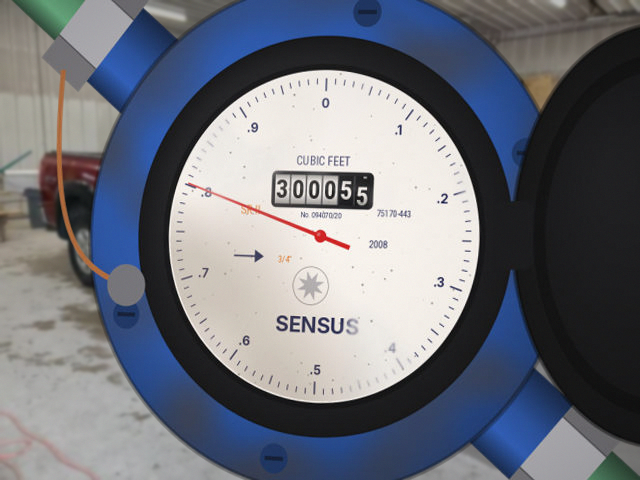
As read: {"value": 300054.80, "unit": "ft³"}
